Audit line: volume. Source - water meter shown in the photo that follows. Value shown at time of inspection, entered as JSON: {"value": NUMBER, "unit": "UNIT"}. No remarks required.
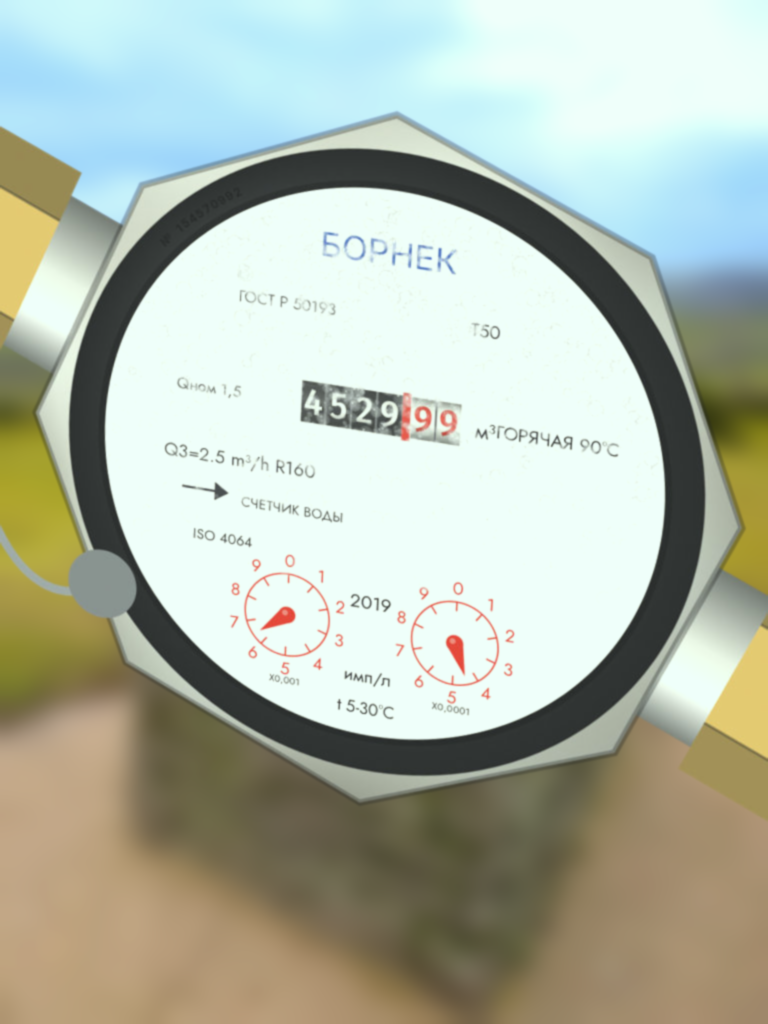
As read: {"value": 4529.9964, "unit": "m³"}
